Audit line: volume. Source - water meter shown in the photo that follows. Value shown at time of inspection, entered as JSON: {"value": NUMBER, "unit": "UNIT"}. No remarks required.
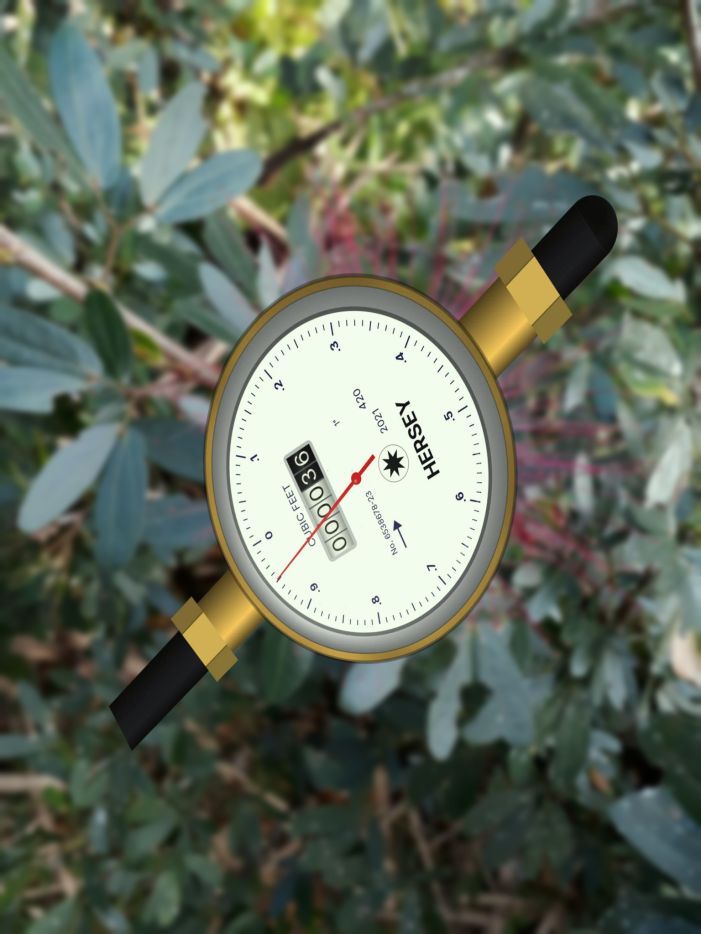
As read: {"value": 35.95, "unit": "ft³"}
